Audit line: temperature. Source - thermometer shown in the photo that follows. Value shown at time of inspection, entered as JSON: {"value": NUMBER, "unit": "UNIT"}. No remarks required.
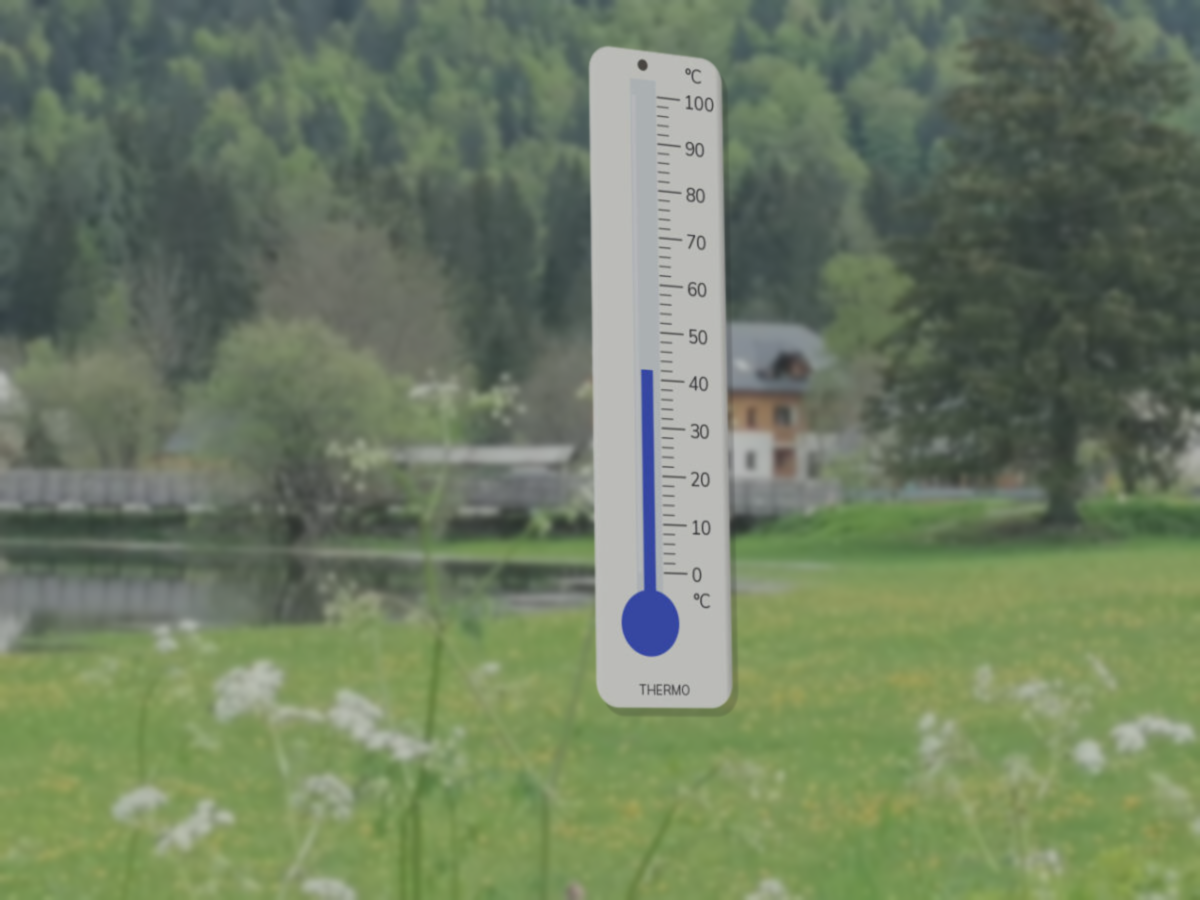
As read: {"value": 42, "unit": "°C"}
